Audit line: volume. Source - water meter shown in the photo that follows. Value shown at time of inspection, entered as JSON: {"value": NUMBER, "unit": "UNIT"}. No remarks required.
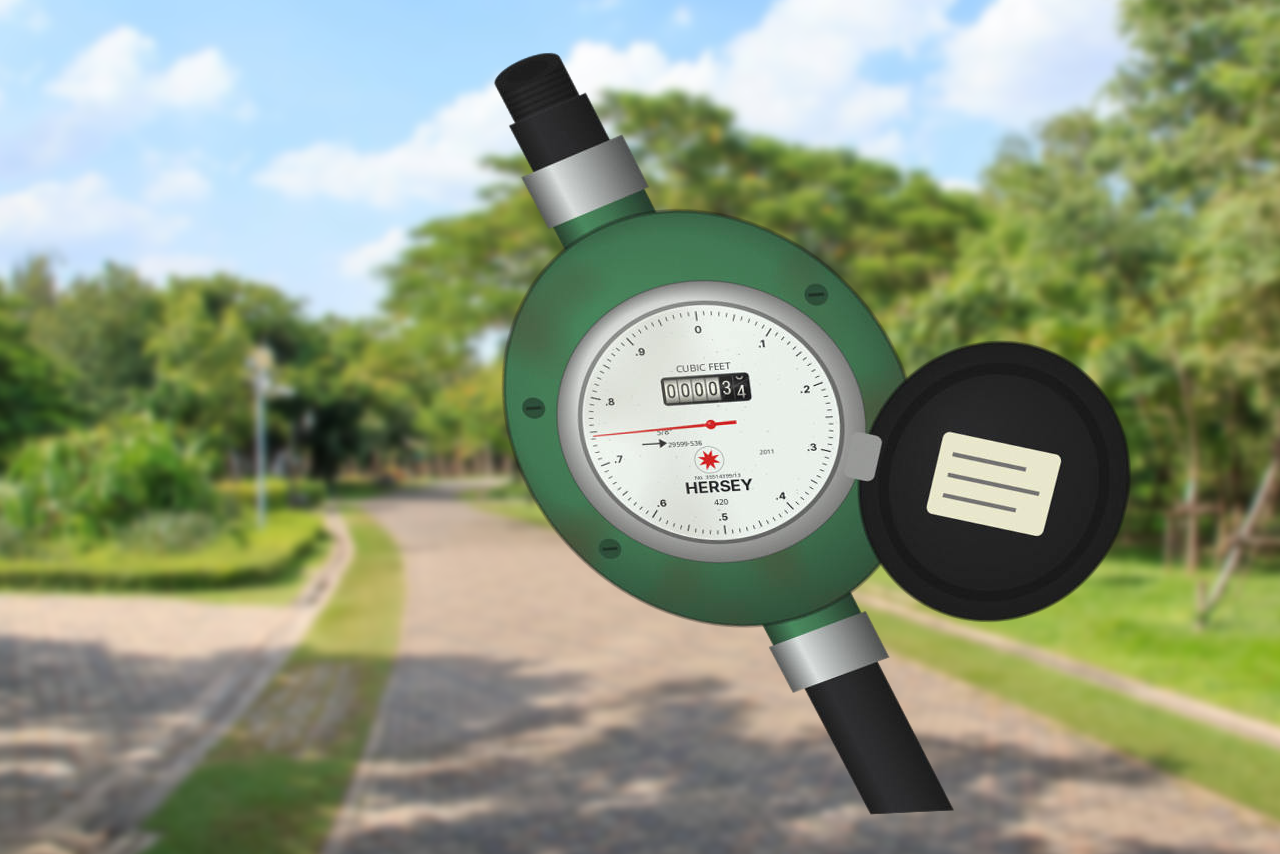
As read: {"value": 33.74, "unit": "ft³"}
